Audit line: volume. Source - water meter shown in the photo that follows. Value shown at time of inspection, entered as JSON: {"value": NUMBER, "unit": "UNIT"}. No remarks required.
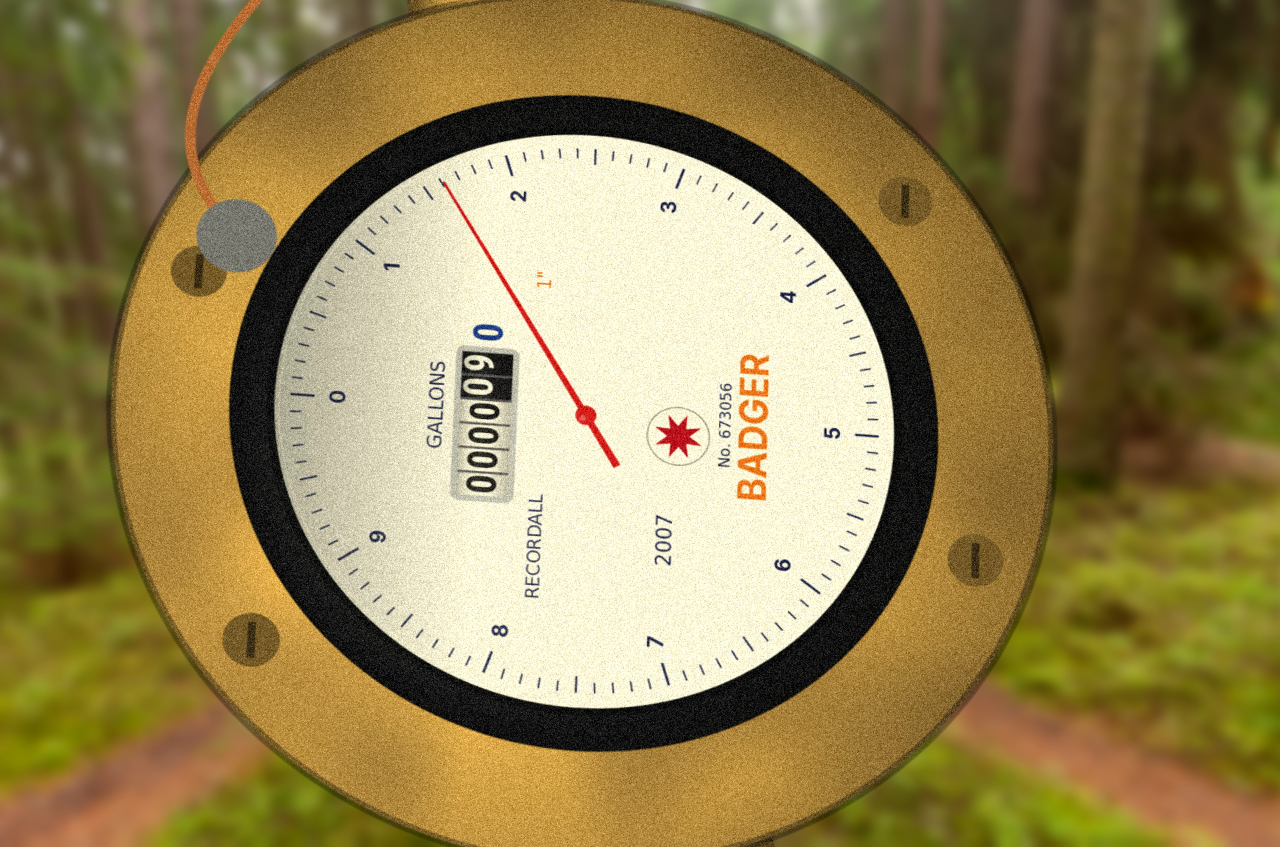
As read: {"value": 91.6, "unit": "gal"}
